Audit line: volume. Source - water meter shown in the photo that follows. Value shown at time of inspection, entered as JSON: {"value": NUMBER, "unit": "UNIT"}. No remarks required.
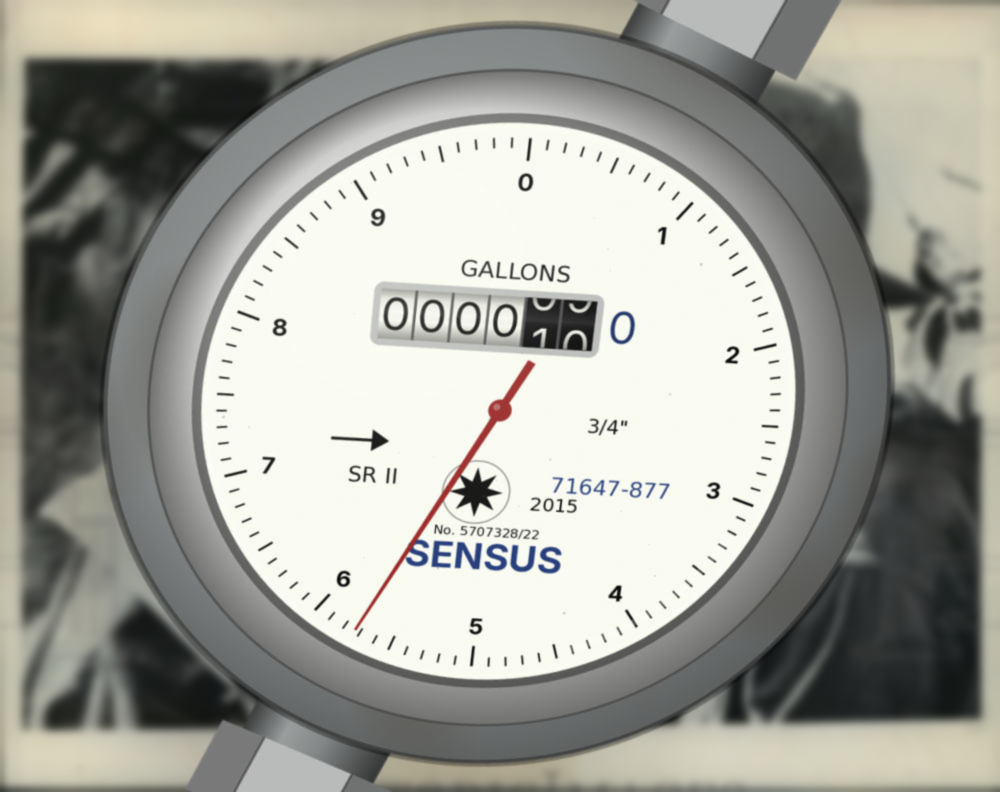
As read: {"value": 95.7, "unit": "gal"}
